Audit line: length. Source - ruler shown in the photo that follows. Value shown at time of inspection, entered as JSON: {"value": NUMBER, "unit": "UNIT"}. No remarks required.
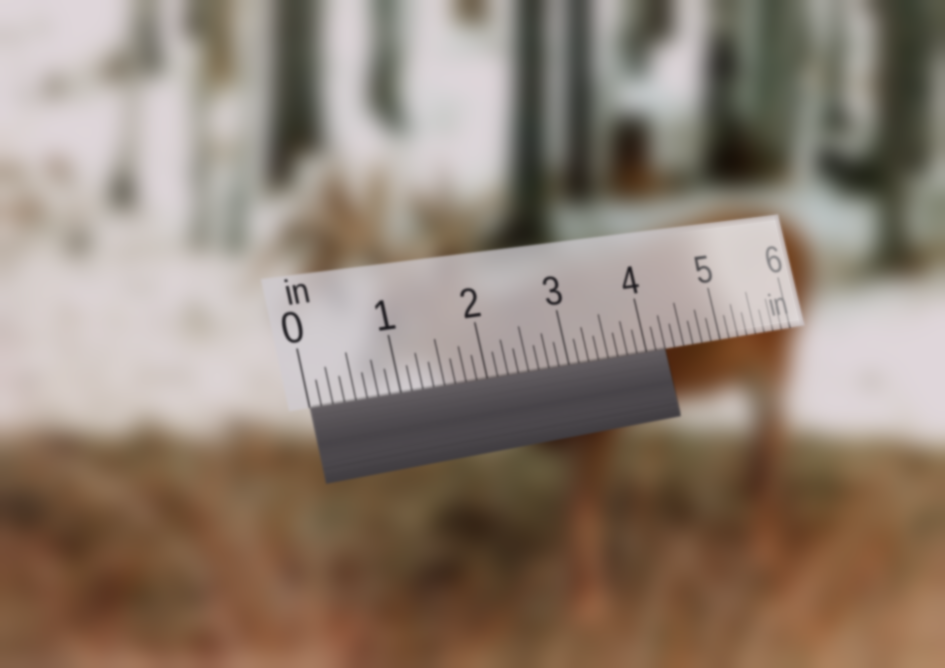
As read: {"value": 4.25, "unit": "in"}
